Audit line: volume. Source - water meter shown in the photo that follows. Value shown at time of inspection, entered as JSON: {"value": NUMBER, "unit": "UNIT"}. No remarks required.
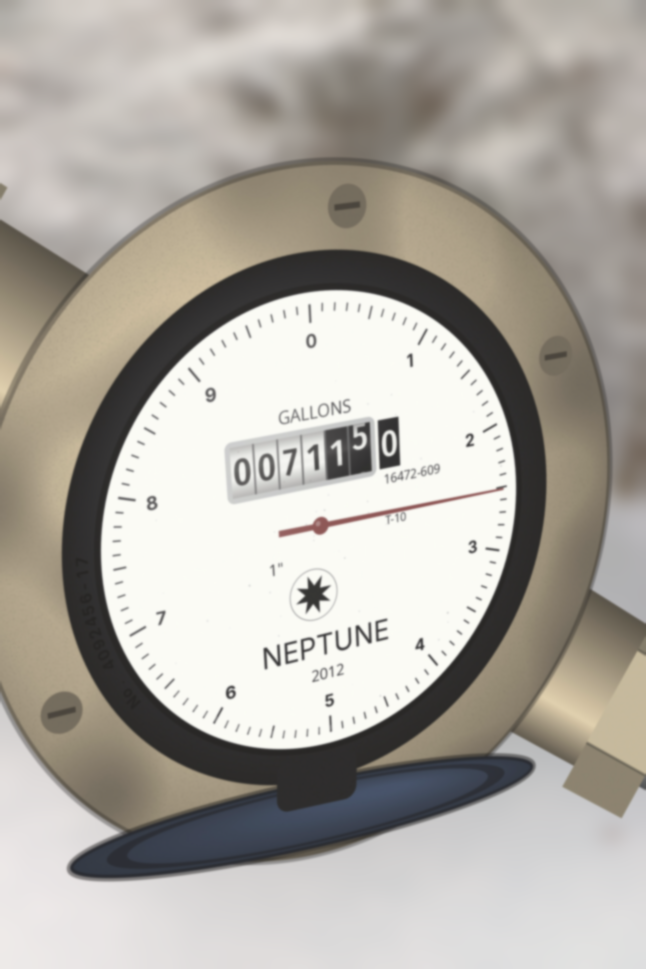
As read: {"value": 71152.5, "unit": "gal"}
